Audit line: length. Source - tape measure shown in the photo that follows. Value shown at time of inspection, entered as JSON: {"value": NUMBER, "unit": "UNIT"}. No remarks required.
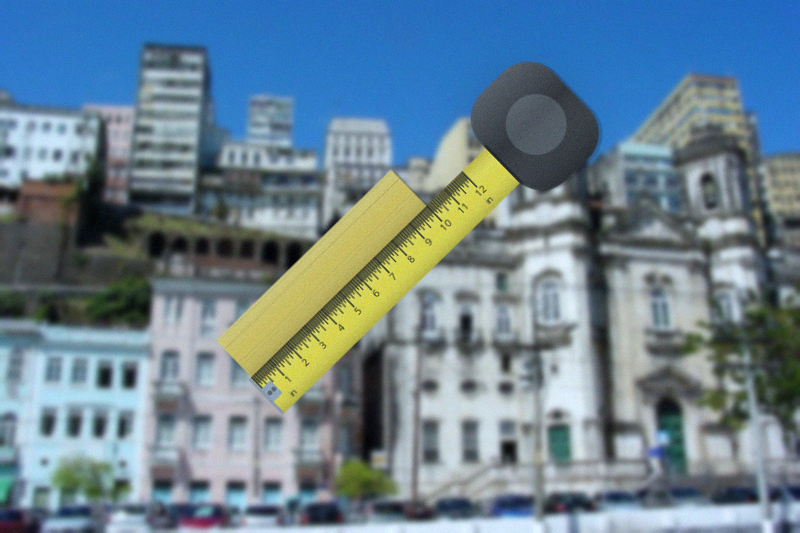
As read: {"value": 10, "unit": "in"}
